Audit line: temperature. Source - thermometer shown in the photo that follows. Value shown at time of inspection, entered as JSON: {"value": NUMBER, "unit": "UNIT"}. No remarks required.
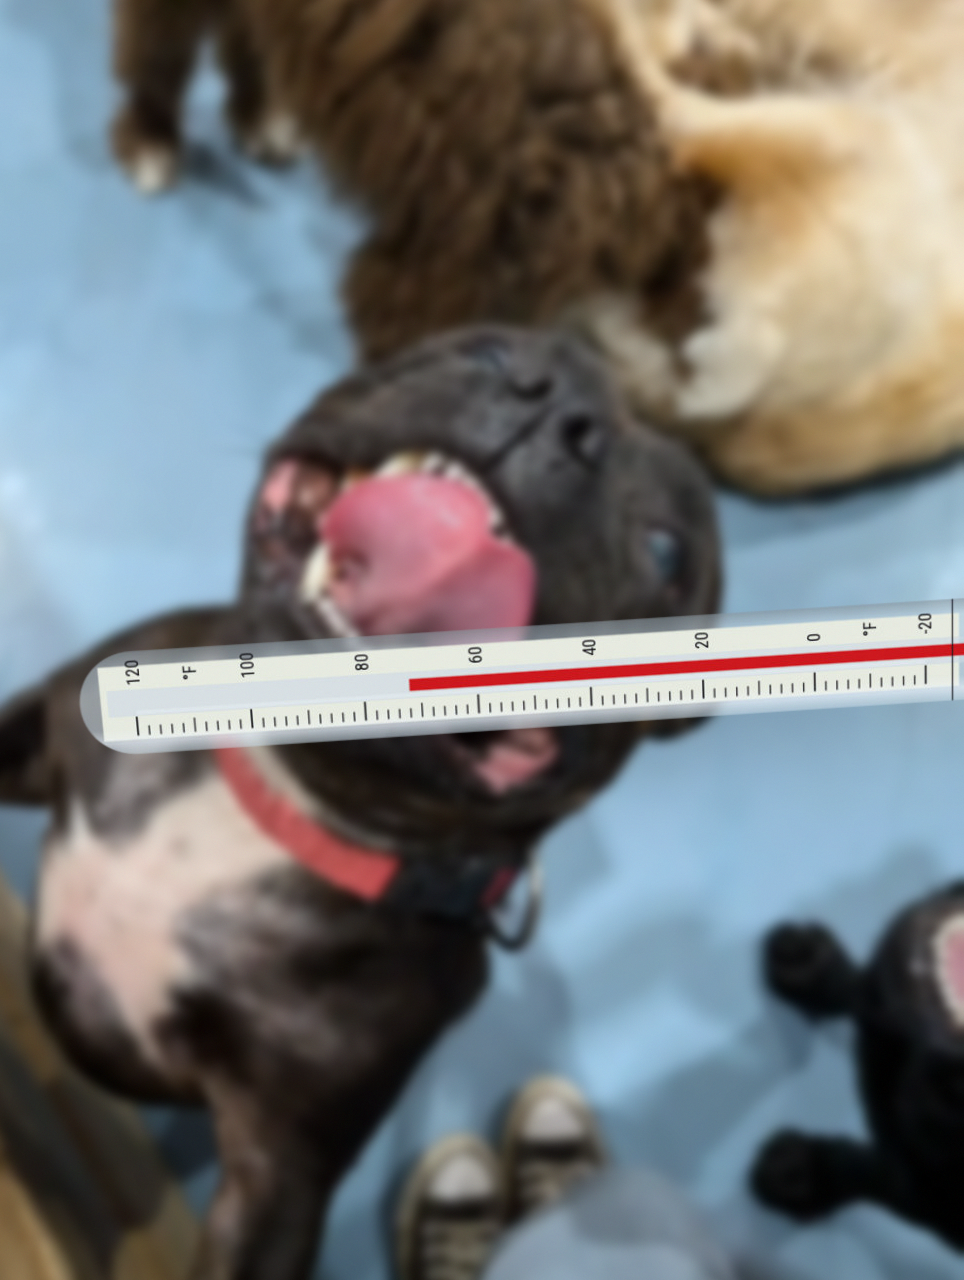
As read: {"value": 72, "unit": "°F"}
